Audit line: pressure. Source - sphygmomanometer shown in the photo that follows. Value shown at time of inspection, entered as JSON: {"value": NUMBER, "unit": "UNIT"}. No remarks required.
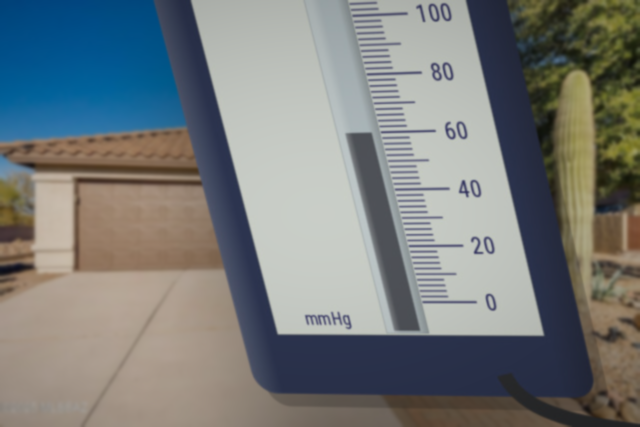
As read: {"value": 60, "unit": "mmHg"}
